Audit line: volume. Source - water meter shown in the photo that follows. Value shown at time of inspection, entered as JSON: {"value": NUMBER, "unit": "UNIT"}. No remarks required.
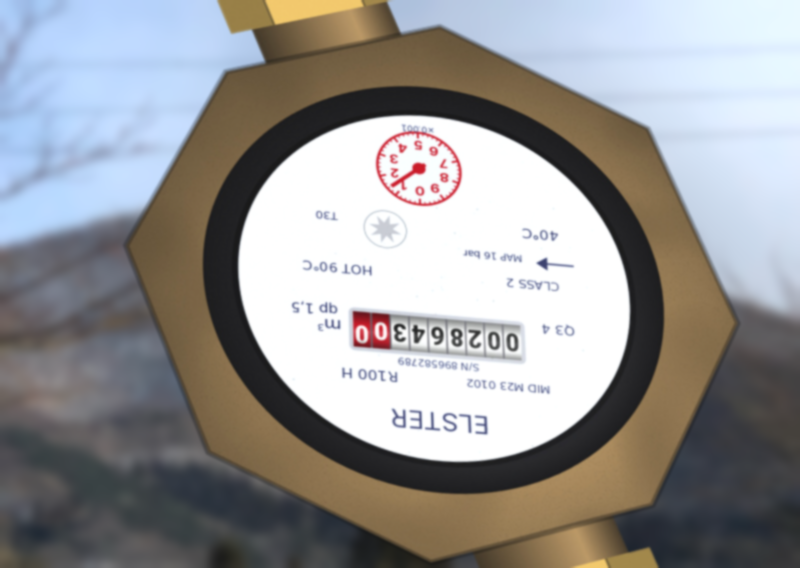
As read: {"value": 28643.001, "unit": "m³"}
